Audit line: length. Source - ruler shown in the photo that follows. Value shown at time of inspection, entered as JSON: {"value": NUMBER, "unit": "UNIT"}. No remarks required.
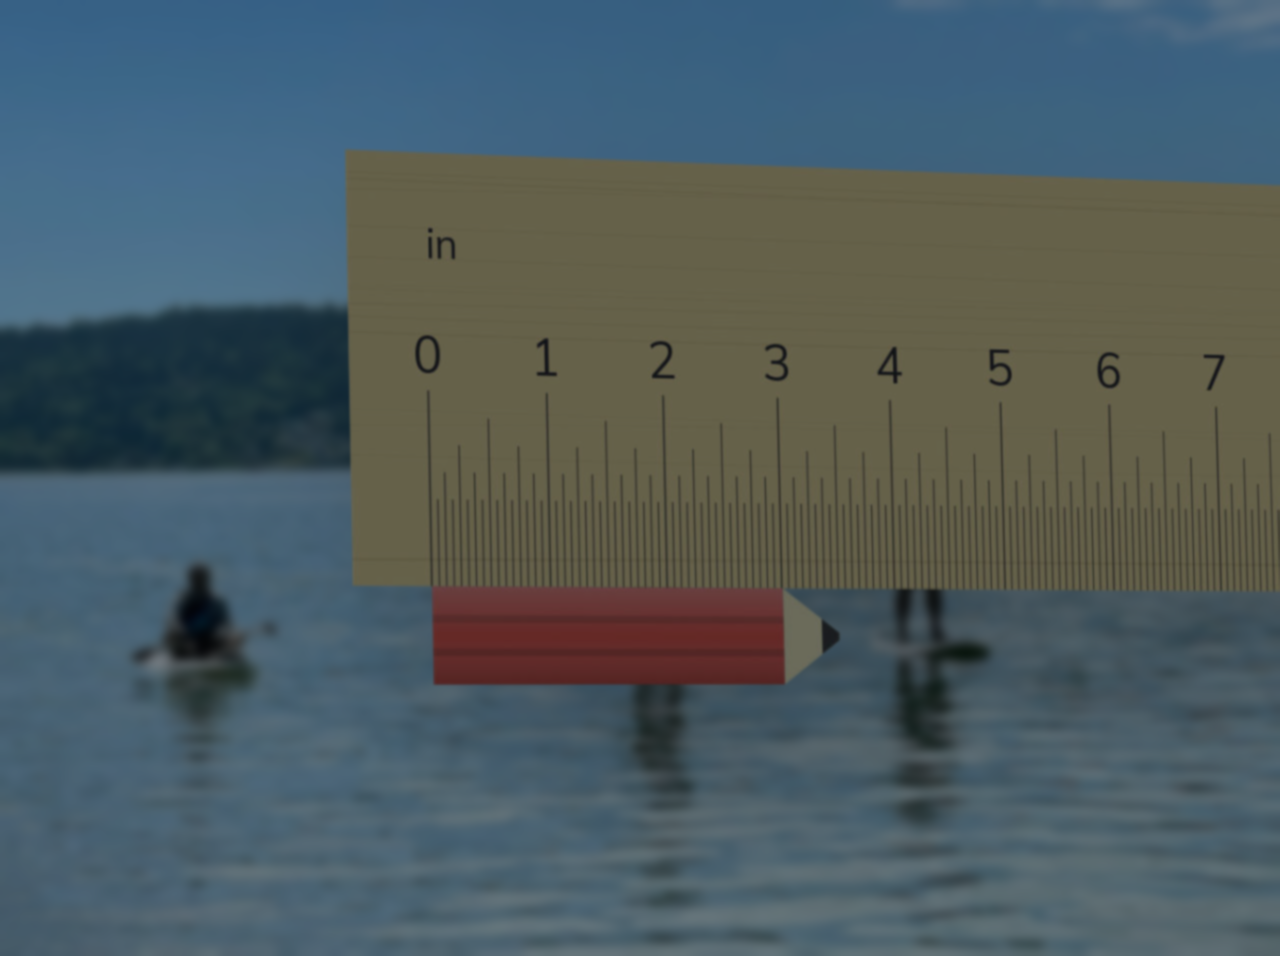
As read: {"value": 3.5, "unit": "in"}
